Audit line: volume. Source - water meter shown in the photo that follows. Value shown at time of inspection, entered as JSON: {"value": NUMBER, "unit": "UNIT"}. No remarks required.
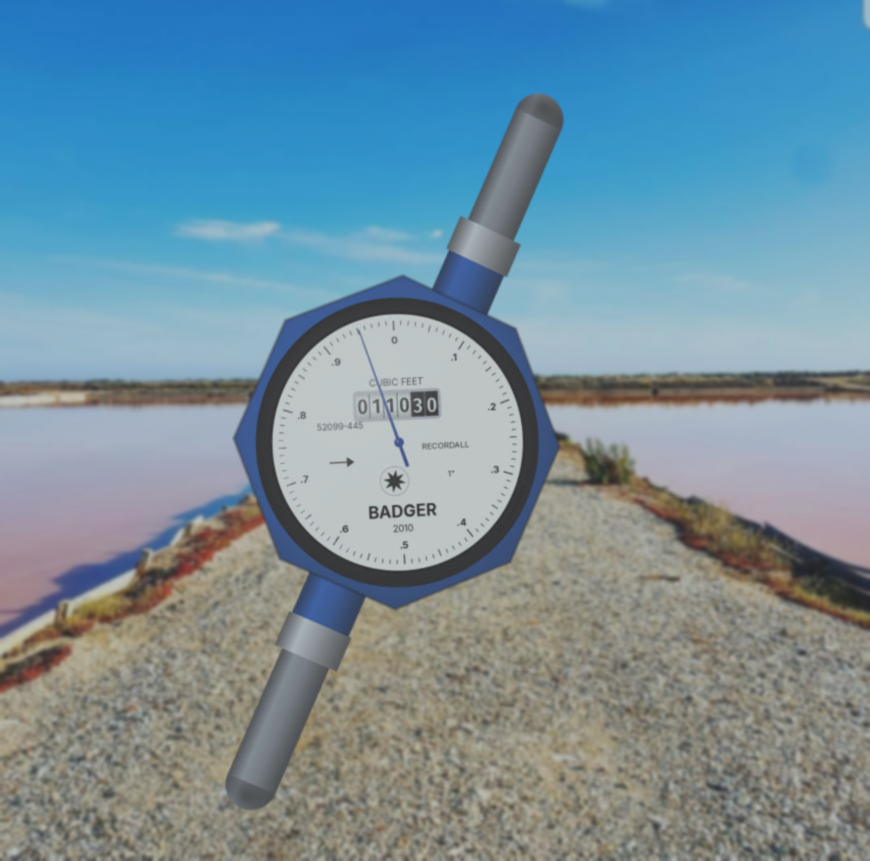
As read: {"value": 11029.95, "unit": "ft³"}
